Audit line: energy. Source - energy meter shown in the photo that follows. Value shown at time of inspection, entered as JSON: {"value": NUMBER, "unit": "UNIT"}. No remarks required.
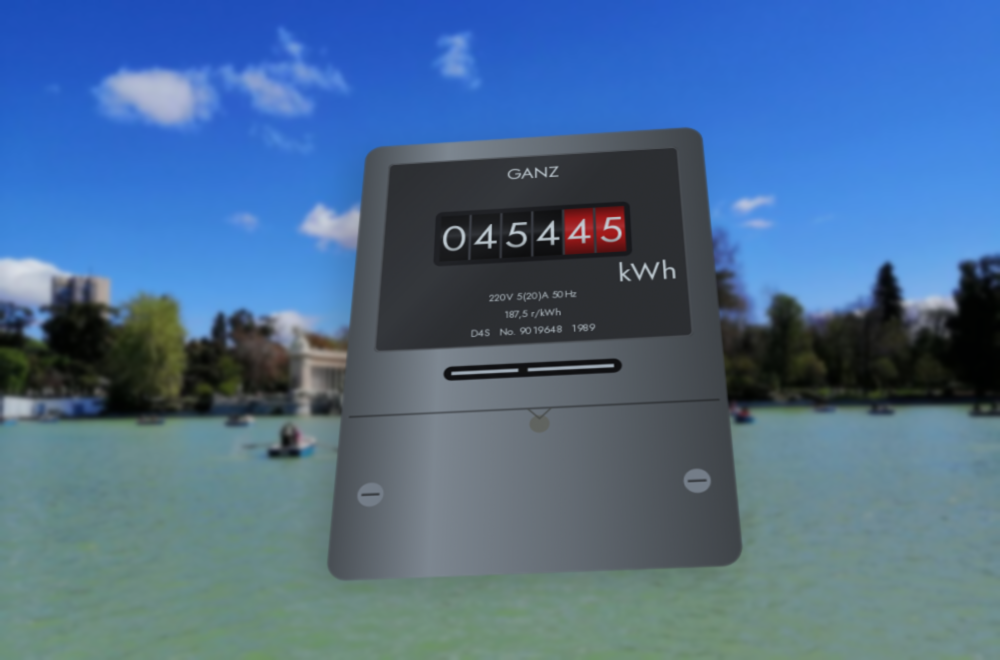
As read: {"value": 454.45, "unit": "kWh"}
